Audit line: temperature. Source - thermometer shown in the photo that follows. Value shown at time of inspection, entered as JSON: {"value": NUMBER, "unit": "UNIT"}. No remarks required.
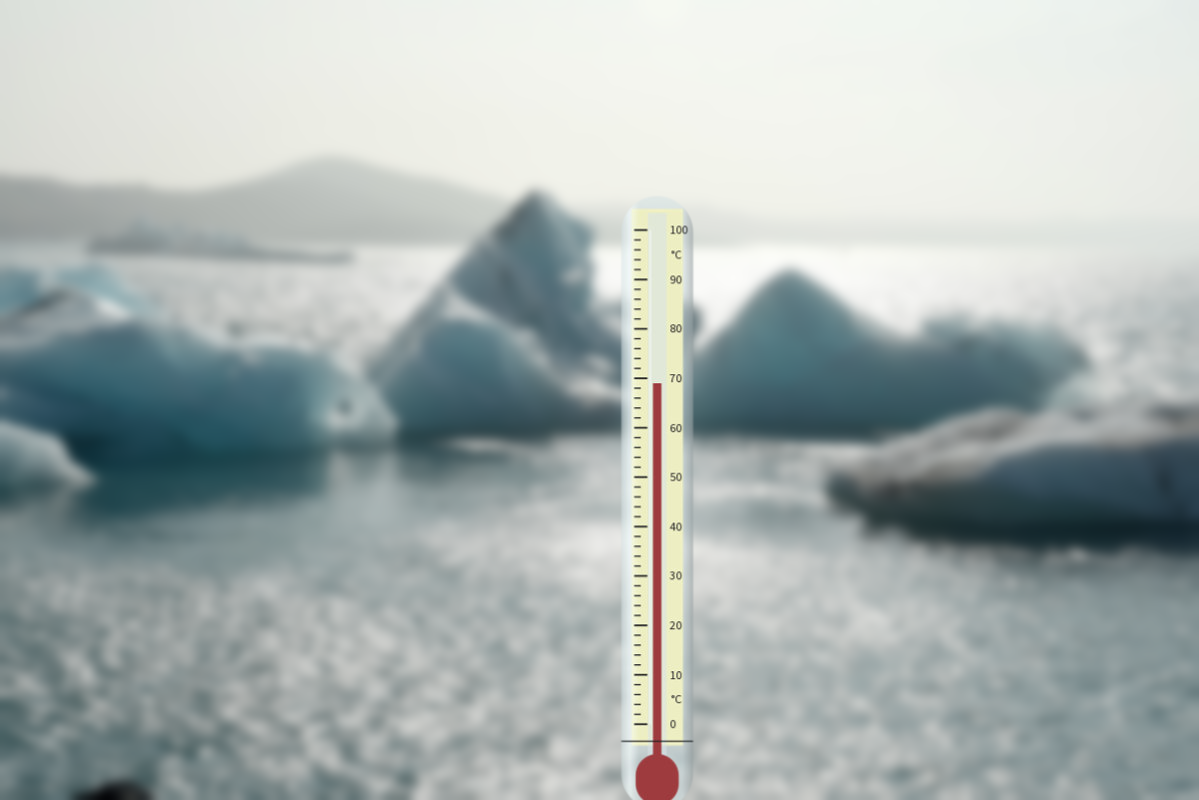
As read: {"value": 69, "unit": "°C"}
